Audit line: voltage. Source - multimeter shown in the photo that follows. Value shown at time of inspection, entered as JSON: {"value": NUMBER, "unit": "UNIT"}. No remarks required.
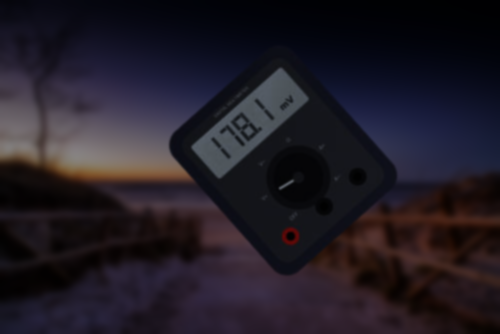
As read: {"value": 178.1, "unit": "mV"}
